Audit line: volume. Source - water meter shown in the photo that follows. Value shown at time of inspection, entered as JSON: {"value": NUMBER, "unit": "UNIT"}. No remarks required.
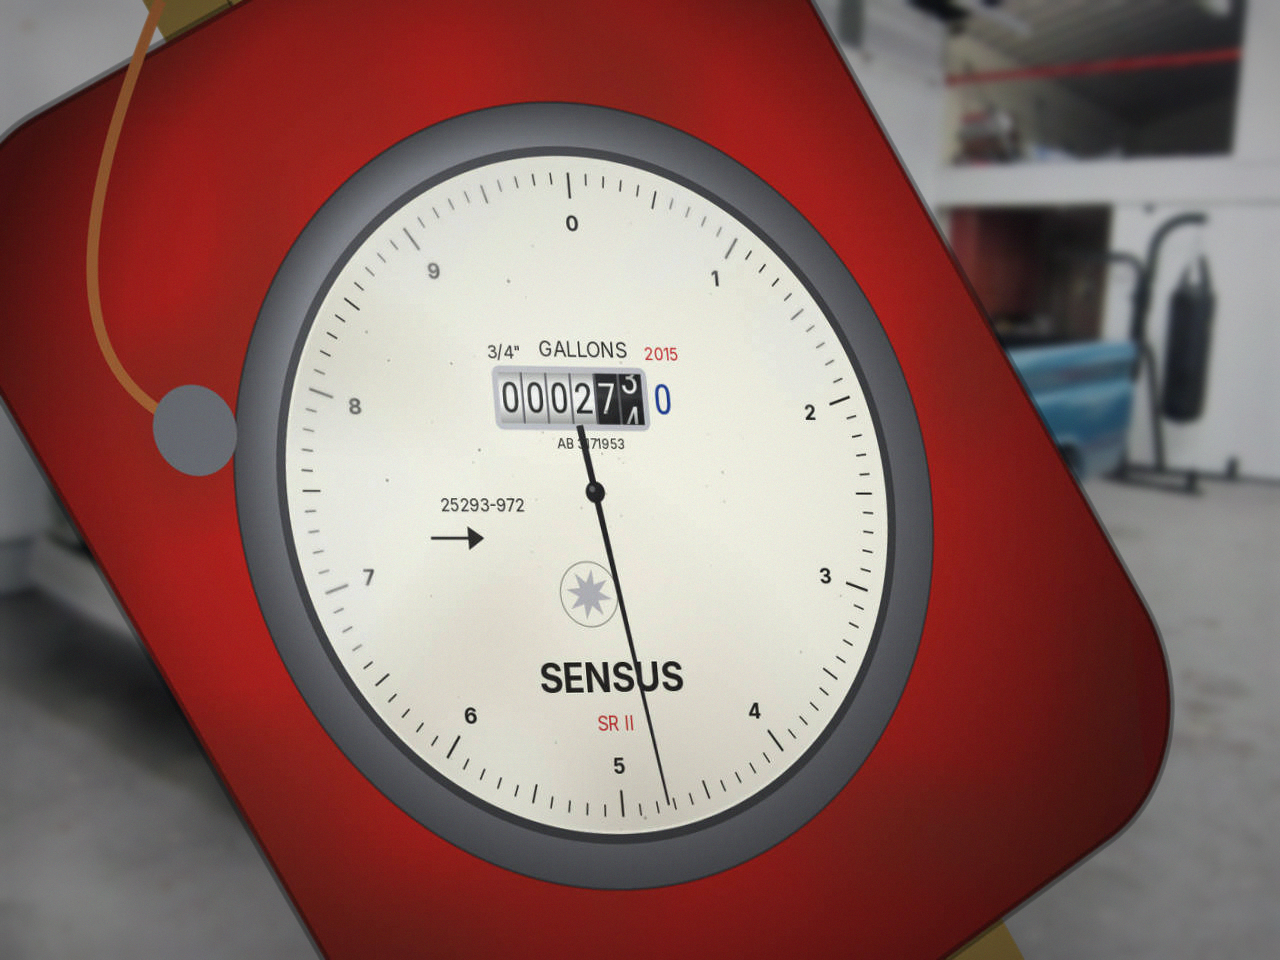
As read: {"value": 2734.7, "unit": "gal"}
